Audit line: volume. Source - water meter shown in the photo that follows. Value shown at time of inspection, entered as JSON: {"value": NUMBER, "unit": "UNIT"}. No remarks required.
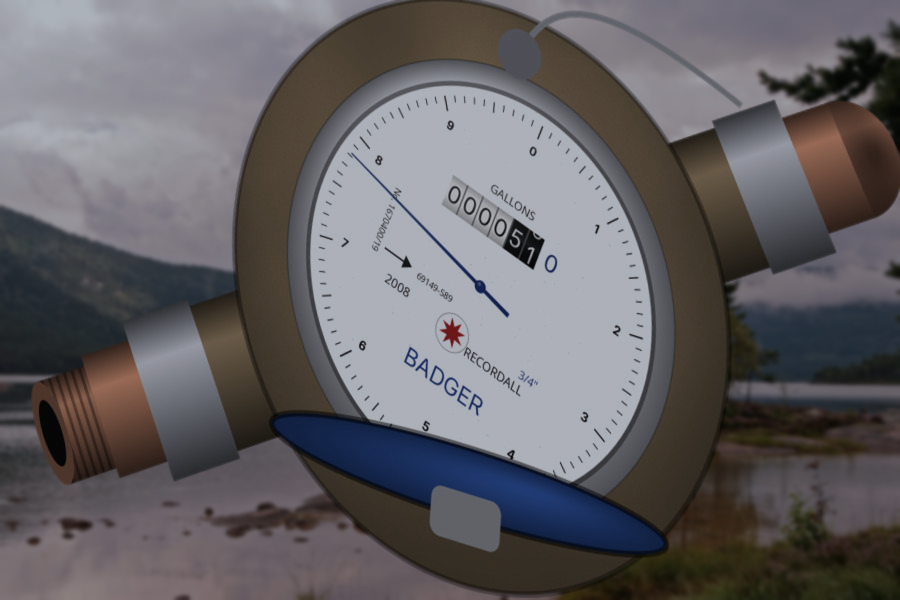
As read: {"value": 507.8, "unit": "gal"}
